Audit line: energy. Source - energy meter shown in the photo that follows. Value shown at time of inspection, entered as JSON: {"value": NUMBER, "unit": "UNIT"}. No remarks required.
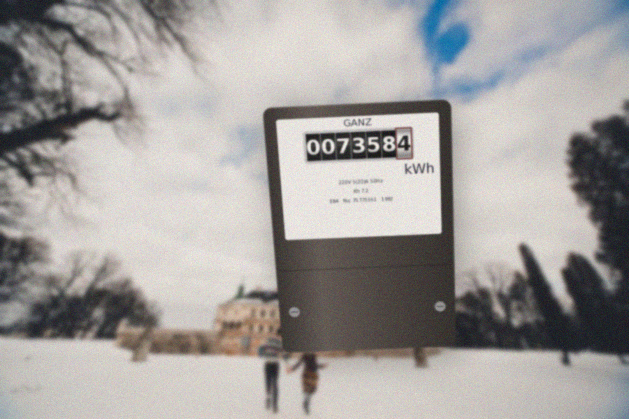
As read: {"value": 7358.4, "unit": "kWh"}
